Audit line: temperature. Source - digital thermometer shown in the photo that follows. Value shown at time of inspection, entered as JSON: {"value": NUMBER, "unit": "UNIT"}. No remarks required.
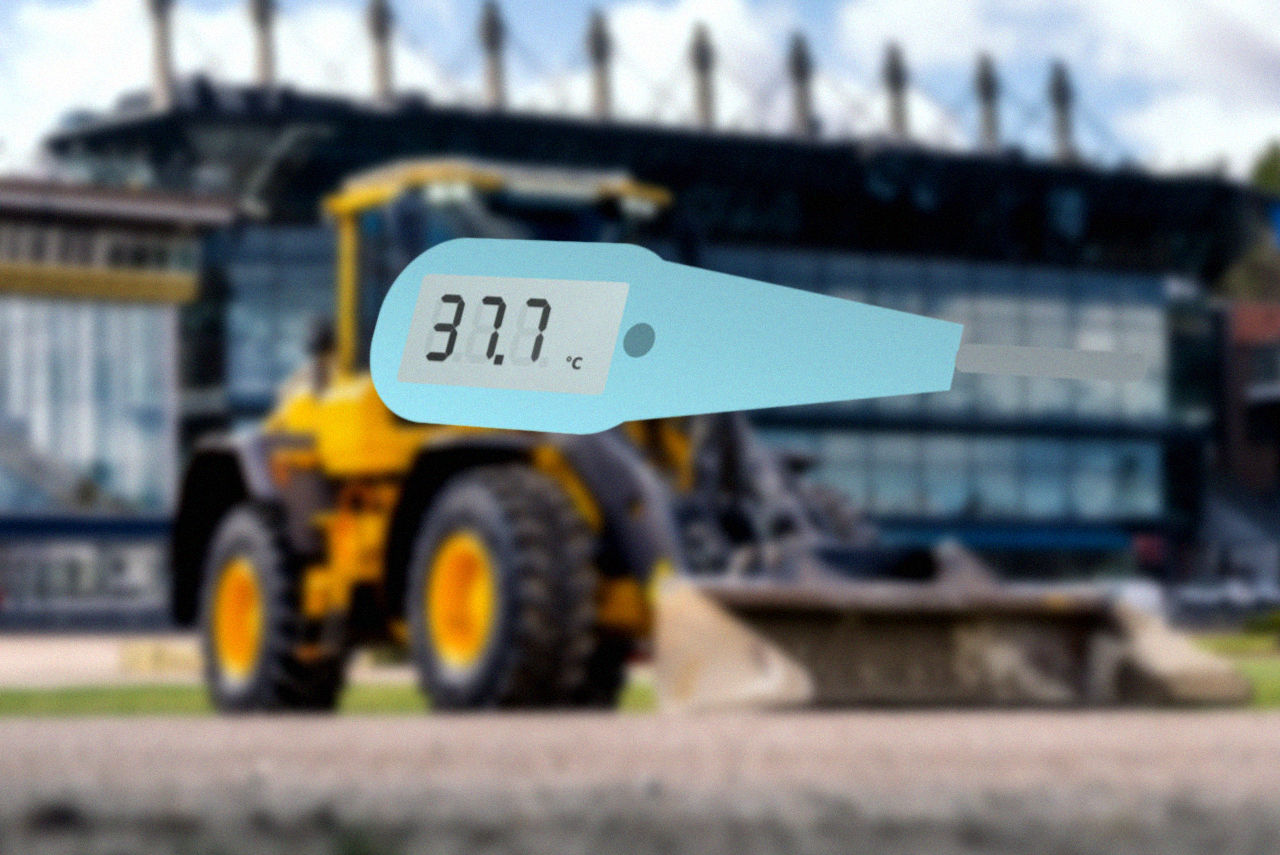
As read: {"value": 37.7, "unit": "°C"}
